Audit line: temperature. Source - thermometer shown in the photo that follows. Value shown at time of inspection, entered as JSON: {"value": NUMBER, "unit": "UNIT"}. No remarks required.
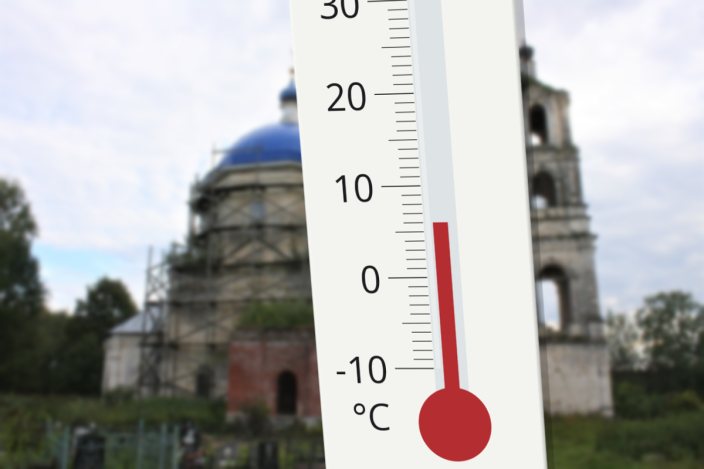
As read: {"value": 6, "unit": "°C"}
